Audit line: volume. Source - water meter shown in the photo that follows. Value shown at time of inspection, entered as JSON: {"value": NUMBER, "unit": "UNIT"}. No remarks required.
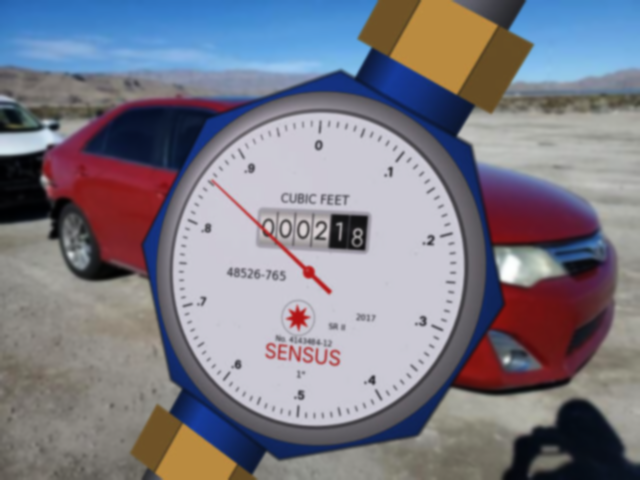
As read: {"value": 217.85, "unit": "ft³"}
